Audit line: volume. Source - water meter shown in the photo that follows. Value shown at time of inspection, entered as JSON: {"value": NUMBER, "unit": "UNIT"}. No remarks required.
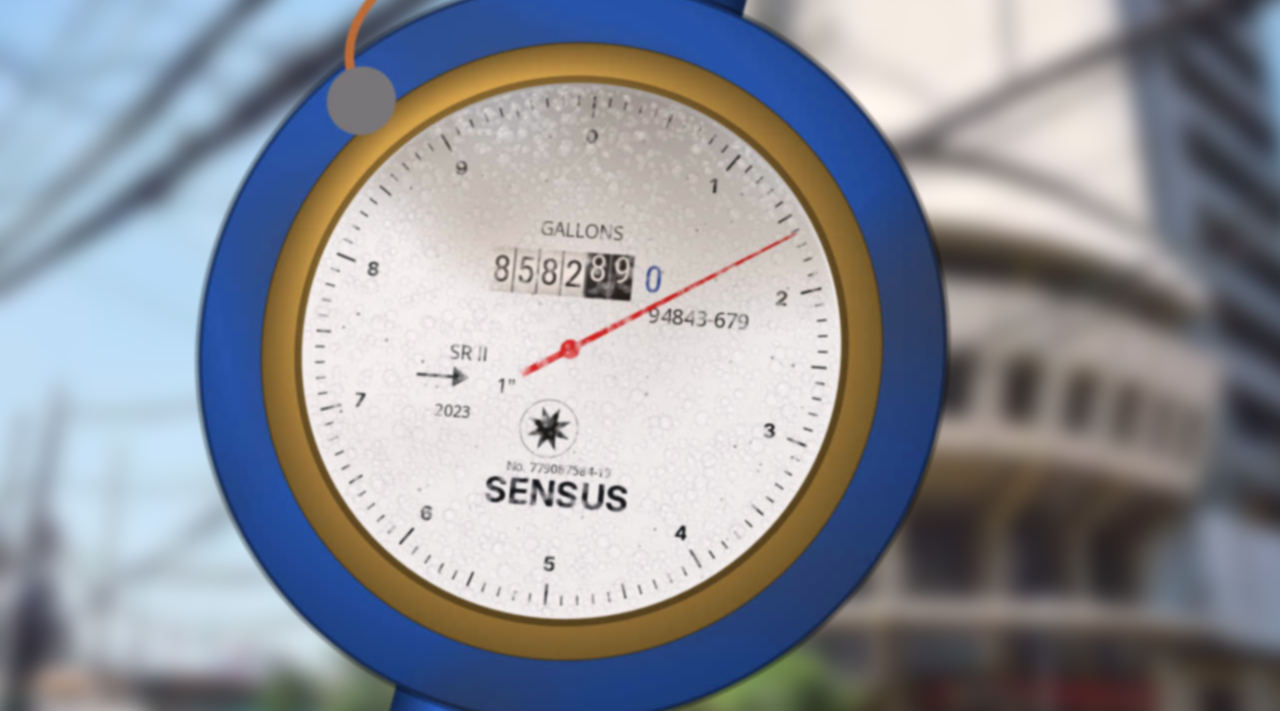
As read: {"value": 8582891.6, "unit": "gal"}
